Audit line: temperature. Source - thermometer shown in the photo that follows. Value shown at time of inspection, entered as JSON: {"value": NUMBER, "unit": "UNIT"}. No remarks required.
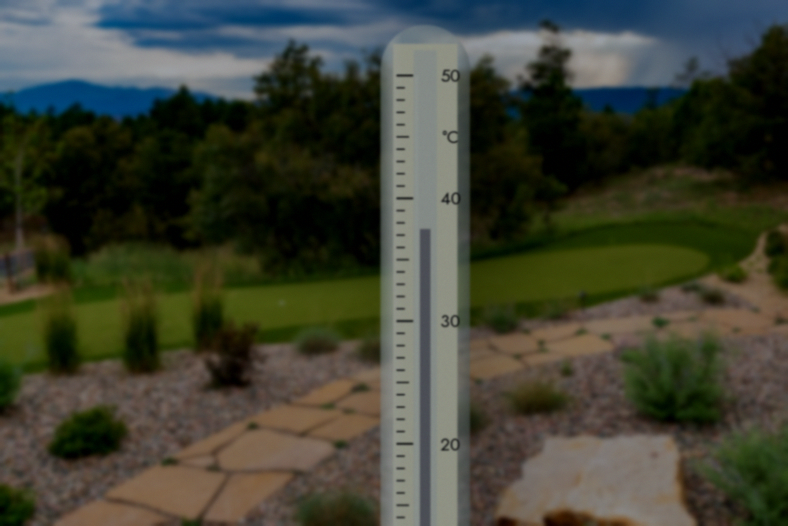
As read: {"value": 37.5, "unit": "°C"}
